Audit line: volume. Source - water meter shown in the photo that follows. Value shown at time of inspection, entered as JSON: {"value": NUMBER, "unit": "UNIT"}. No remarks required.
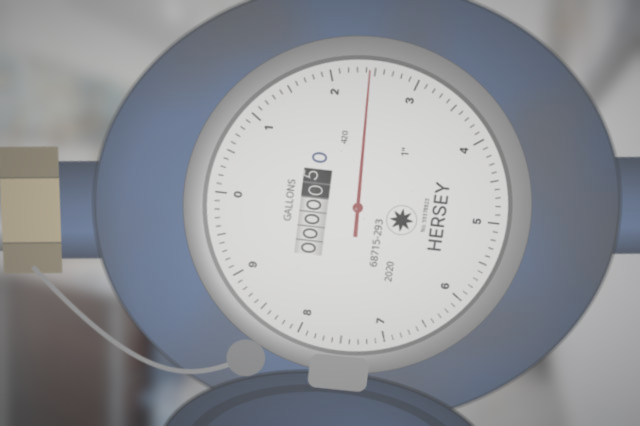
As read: {"value": 52.4, "unit": "gal"}
